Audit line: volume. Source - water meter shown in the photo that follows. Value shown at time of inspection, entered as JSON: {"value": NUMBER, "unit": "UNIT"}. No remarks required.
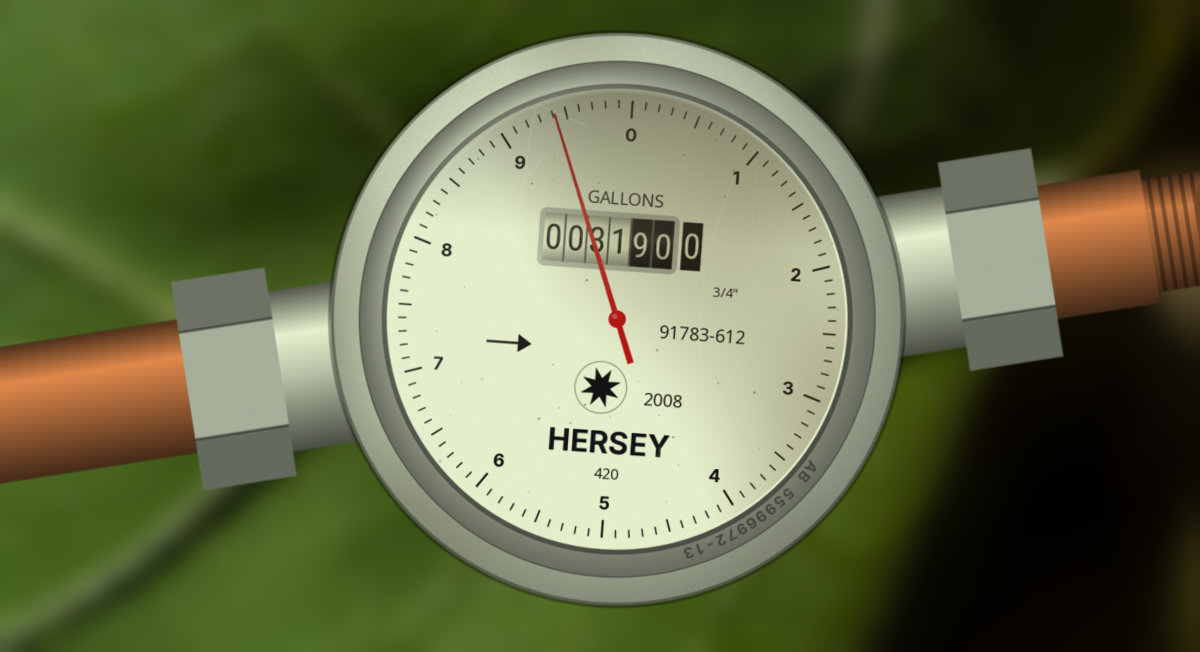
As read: {"value": 31899.4, "unit": "gal"}
